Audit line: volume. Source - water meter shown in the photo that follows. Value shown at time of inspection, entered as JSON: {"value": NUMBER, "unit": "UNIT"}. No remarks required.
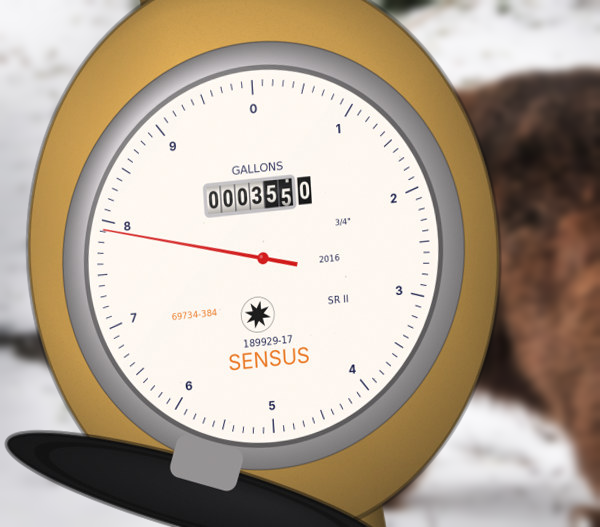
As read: {"value": 3547.9, "unit": "gal"}
